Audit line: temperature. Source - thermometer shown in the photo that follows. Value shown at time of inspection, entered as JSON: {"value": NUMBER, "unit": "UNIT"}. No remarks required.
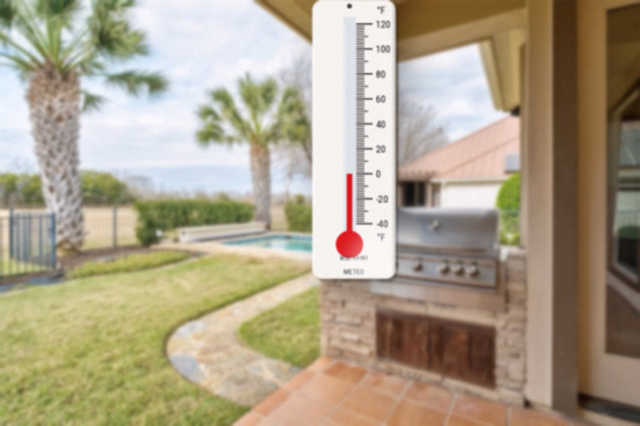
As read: {"value": 0, "unit": "°F"}
